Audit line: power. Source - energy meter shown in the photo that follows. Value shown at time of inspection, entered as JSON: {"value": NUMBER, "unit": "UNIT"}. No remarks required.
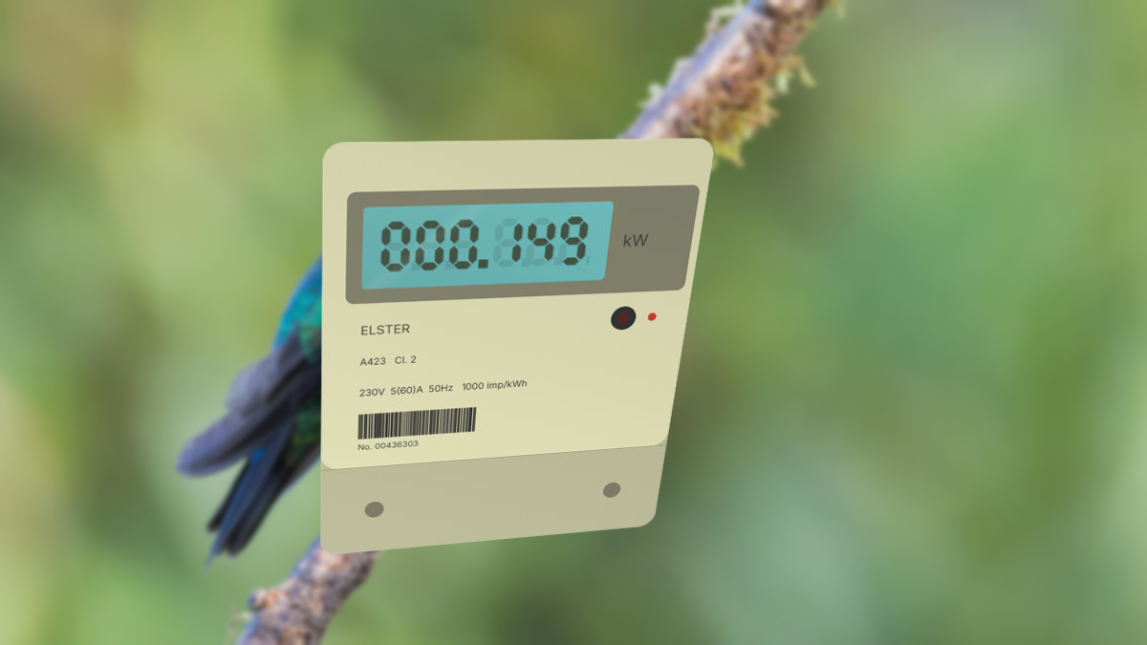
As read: {"value": 0.149, "unit": "kW"}
